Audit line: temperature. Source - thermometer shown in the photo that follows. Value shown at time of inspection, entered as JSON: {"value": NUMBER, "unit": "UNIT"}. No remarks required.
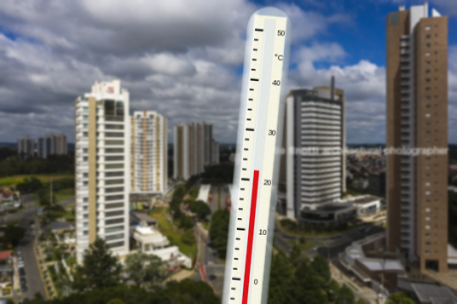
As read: {"value": 22, "unit": "°C"}
